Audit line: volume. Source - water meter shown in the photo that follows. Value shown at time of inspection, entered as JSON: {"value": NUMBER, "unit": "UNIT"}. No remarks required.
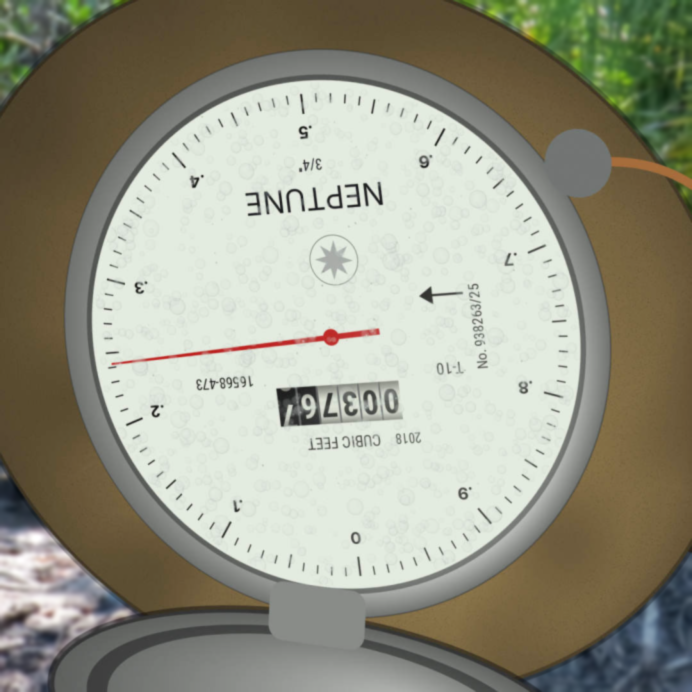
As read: {"value": 3767.24, "unit": "ft³"}
